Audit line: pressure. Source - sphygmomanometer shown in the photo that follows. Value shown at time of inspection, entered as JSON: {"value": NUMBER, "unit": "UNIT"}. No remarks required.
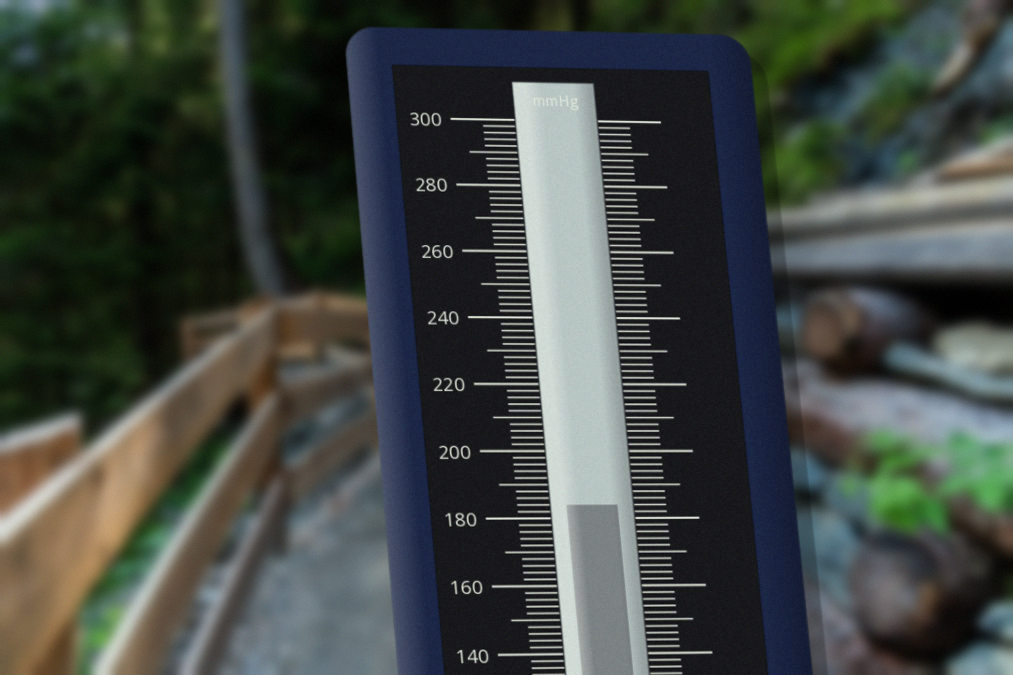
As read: {"value": 184, "unit": "mmHg"}
